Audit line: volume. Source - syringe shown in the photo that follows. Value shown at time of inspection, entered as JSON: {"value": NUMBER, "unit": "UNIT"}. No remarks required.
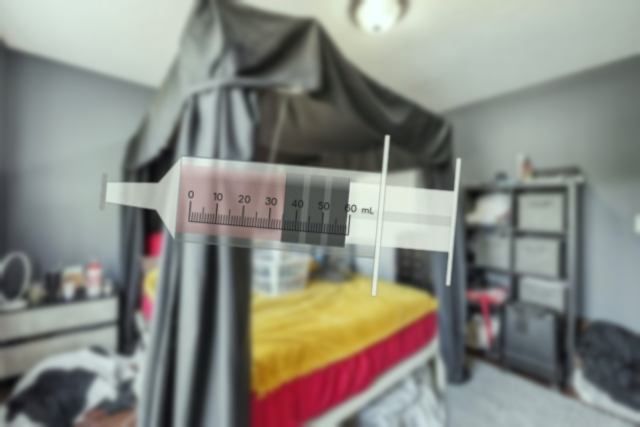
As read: {"value": 35, "unit": "mL"}
